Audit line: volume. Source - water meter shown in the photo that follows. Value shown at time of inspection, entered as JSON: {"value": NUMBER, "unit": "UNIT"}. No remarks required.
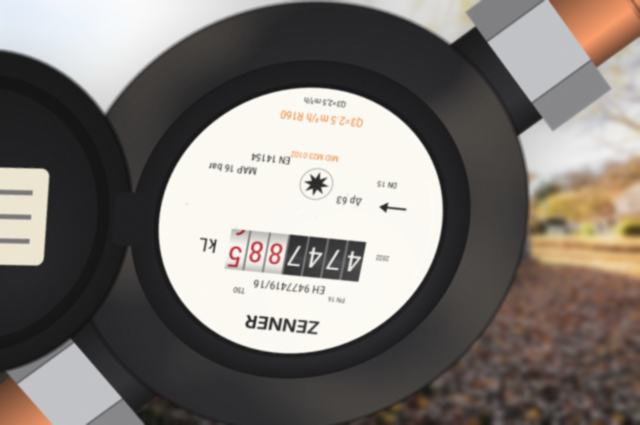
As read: {"value": 4747.885, "unit": "kL"}
